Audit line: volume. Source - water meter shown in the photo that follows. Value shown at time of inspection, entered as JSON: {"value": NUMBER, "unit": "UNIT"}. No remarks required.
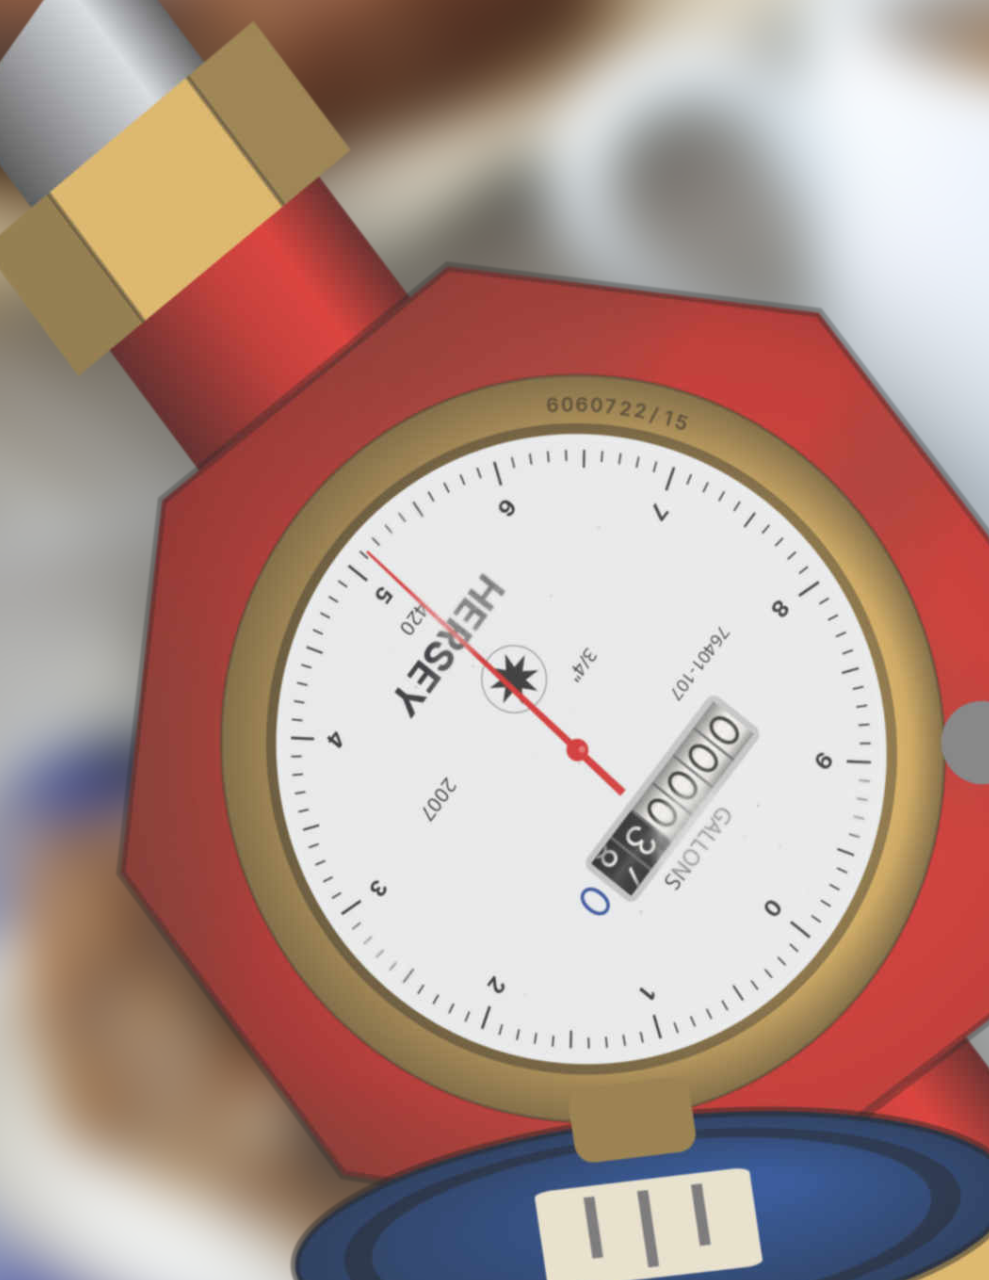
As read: {"value": 375.1, "unit": "gal"}
